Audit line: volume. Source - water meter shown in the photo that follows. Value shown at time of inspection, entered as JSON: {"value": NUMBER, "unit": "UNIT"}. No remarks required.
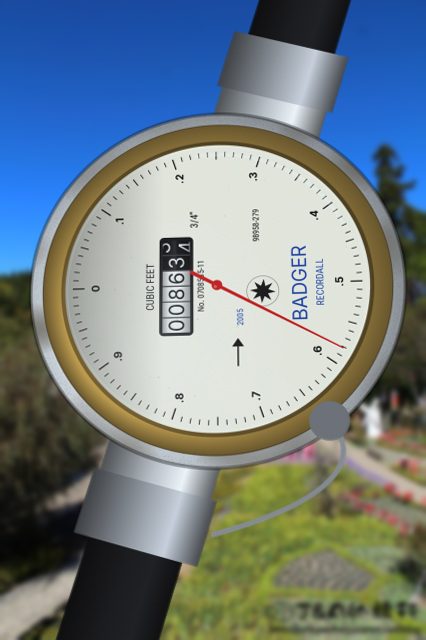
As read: {"value": 8633.58, "unit": "ft³"}
